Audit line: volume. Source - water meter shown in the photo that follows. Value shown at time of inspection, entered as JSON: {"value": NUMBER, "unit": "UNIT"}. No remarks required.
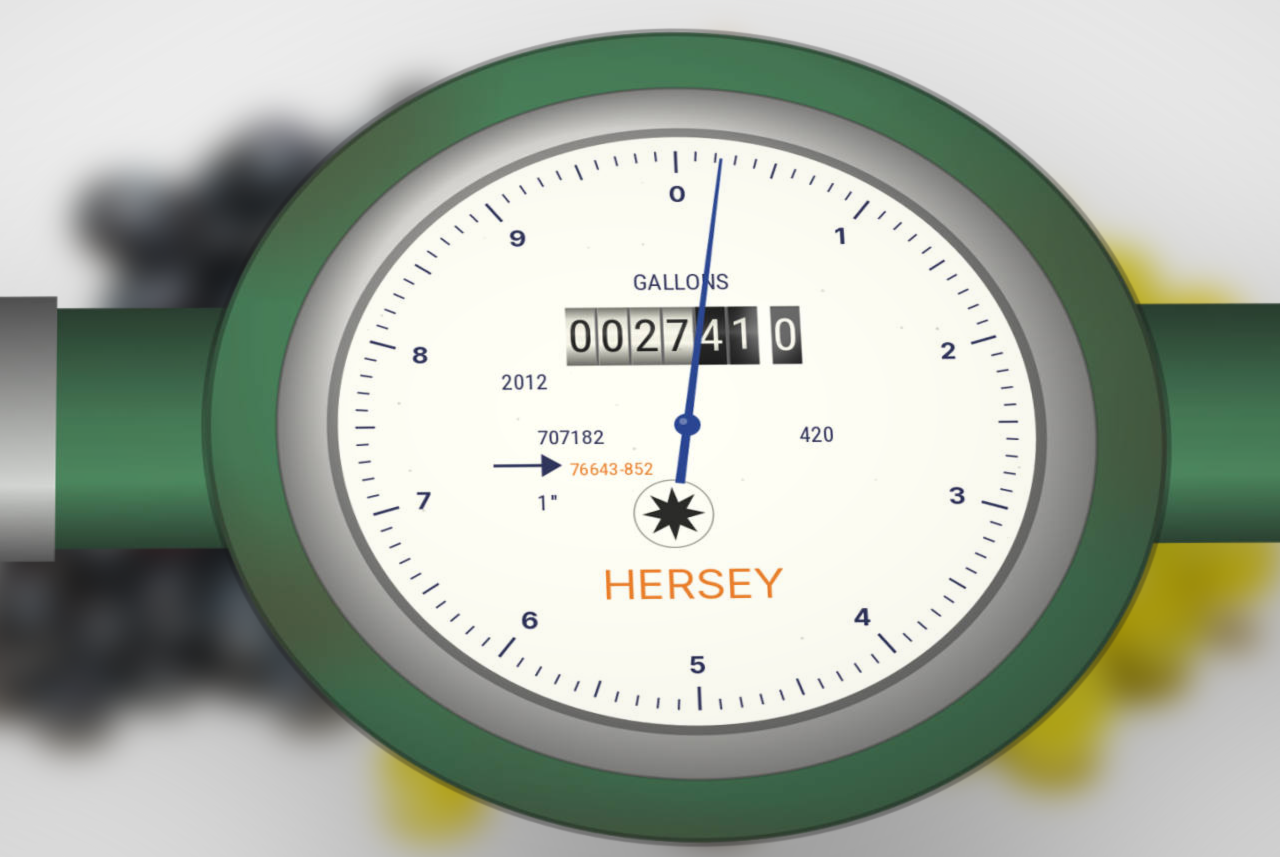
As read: {"value": 27410.2, "unit": "gal"}
